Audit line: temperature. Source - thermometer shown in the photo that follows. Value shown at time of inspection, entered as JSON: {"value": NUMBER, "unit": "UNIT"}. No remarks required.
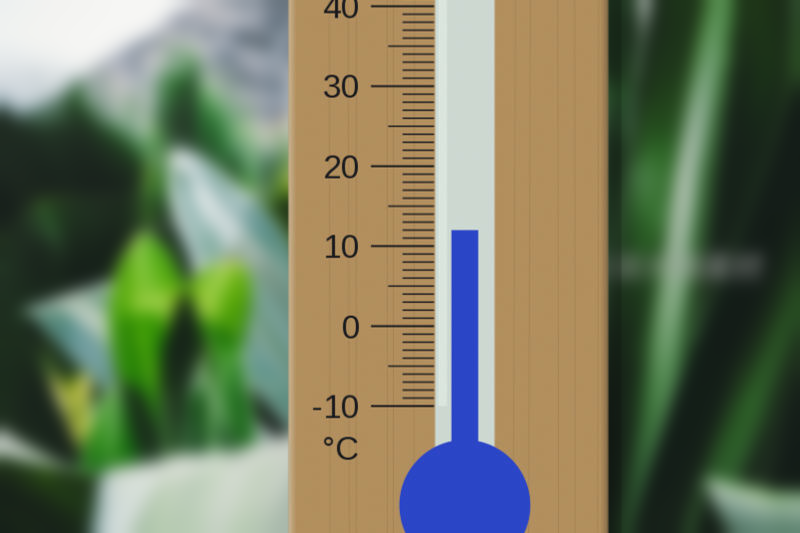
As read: {"value": 12, "unit": "°C"}
